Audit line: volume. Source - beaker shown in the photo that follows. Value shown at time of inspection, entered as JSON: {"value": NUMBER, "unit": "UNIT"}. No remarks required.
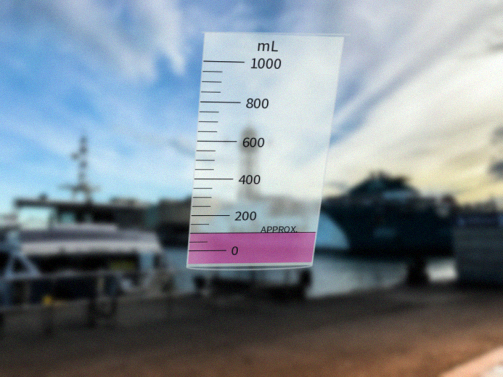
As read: {"value": 100, "unit": "mL"}
